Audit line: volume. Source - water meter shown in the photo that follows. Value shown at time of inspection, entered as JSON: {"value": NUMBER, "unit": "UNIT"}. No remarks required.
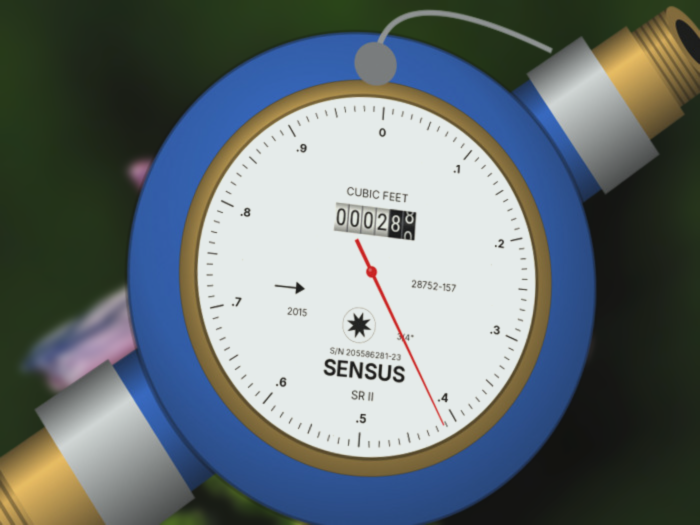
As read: {"value": 288.41, "unit": "ft³"}
